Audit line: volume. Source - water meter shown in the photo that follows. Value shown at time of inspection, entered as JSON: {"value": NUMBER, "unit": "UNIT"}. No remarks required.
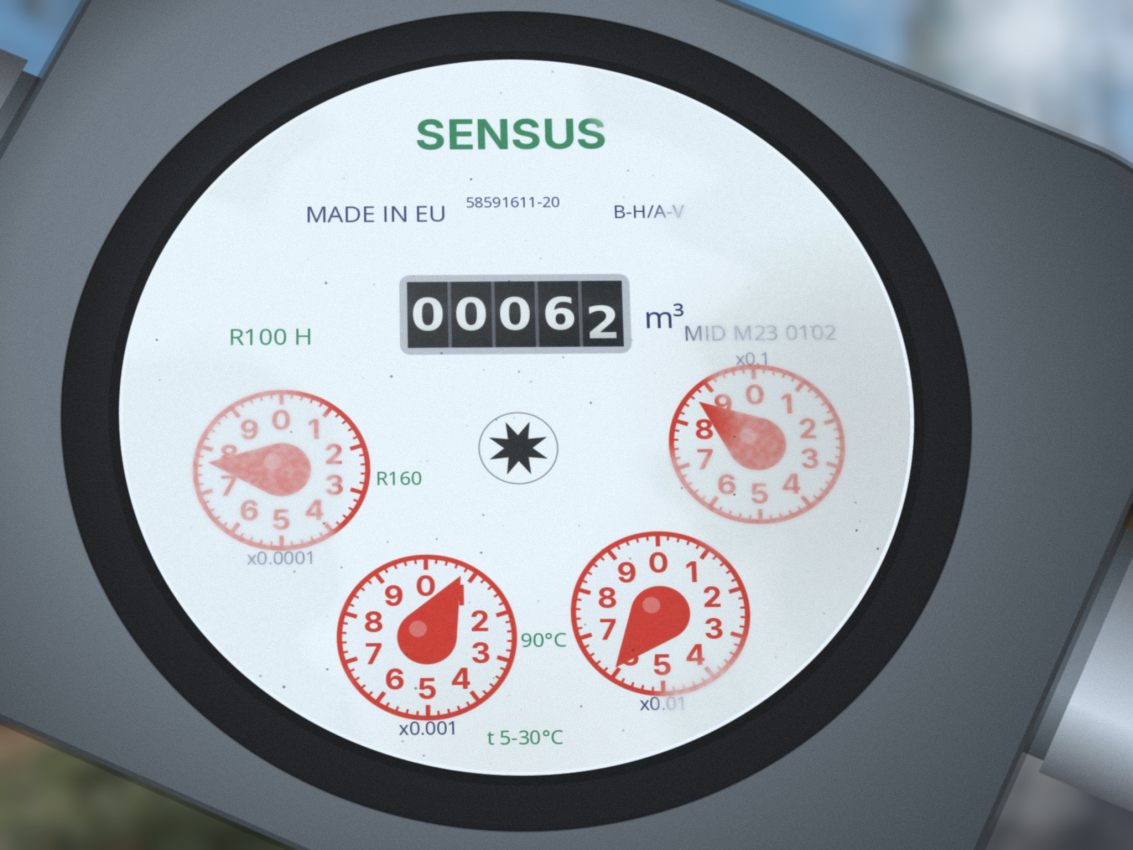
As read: {"value": 61.8607, "unit": "m³"}
